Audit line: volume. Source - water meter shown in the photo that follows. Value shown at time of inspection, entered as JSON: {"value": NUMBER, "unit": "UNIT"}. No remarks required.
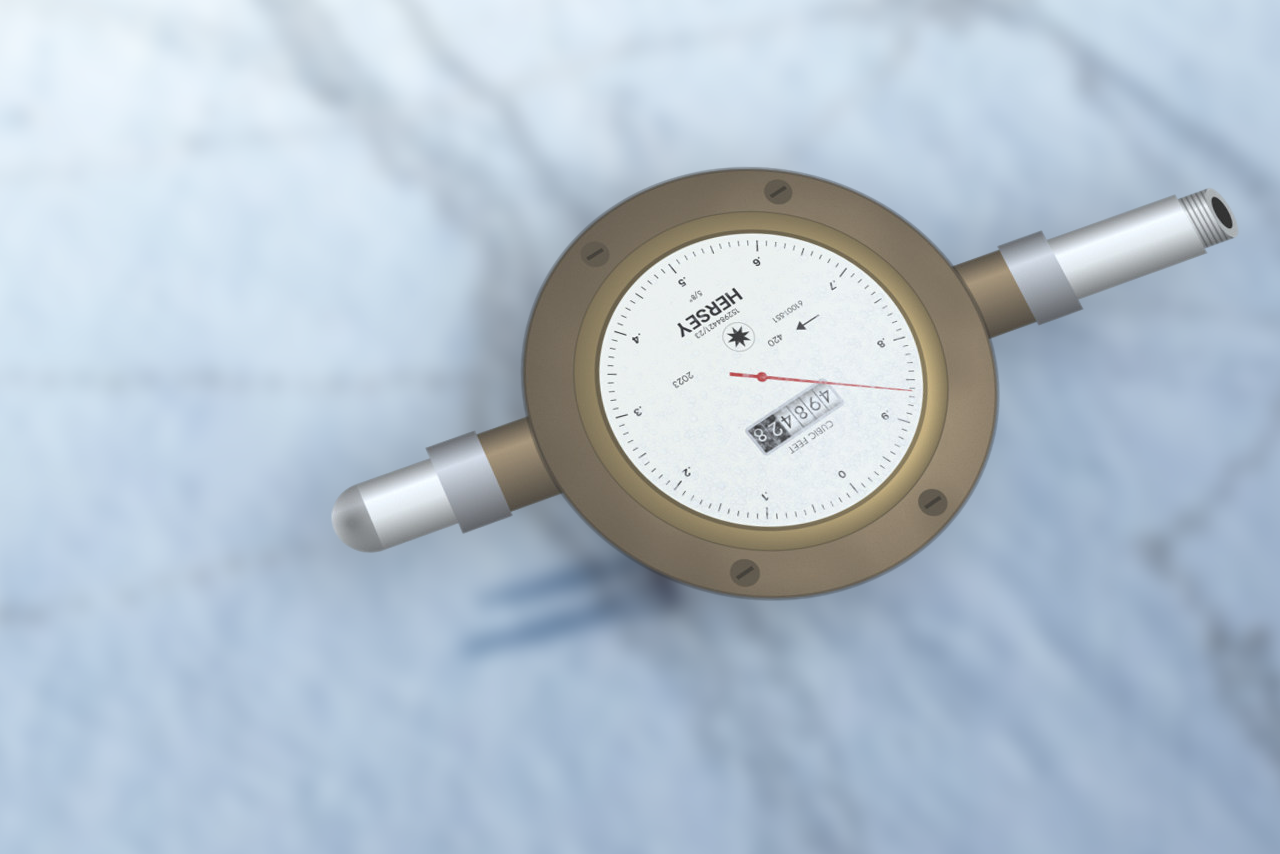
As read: {"value": 498427.86, "unit": "ft³"}
